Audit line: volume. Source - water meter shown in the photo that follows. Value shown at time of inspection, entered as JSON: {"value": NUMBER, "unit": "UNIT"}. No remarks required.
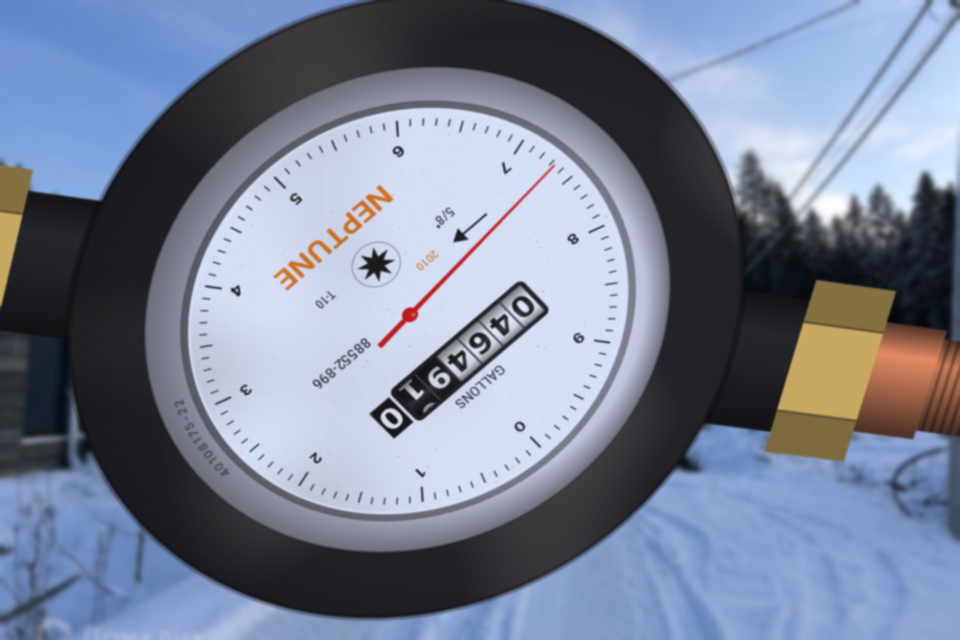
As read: {"value": 464907.3, "unit": "gal"}
